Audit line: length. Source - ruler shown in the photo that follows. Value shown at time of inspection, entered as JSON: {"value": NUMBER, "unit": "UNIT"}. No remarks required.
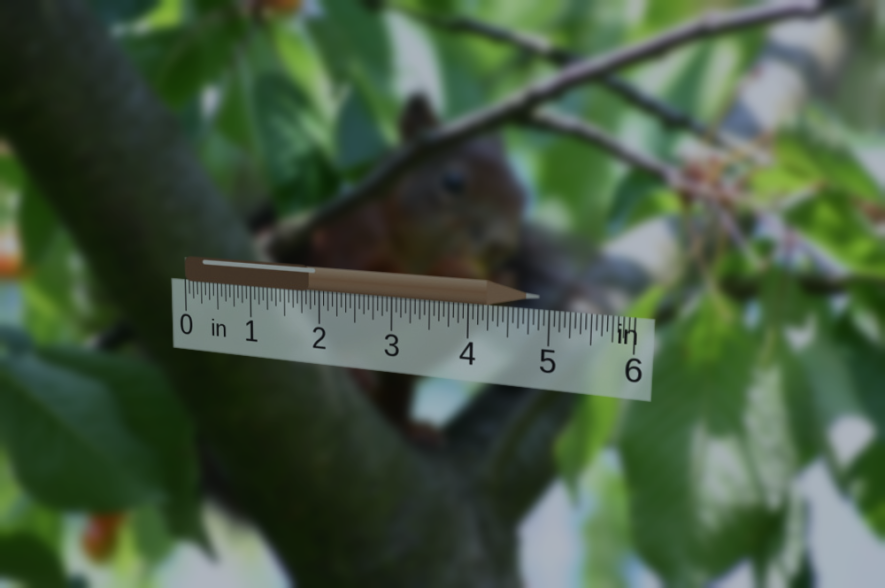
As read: {"value": 4.875, "unit": "in"}
